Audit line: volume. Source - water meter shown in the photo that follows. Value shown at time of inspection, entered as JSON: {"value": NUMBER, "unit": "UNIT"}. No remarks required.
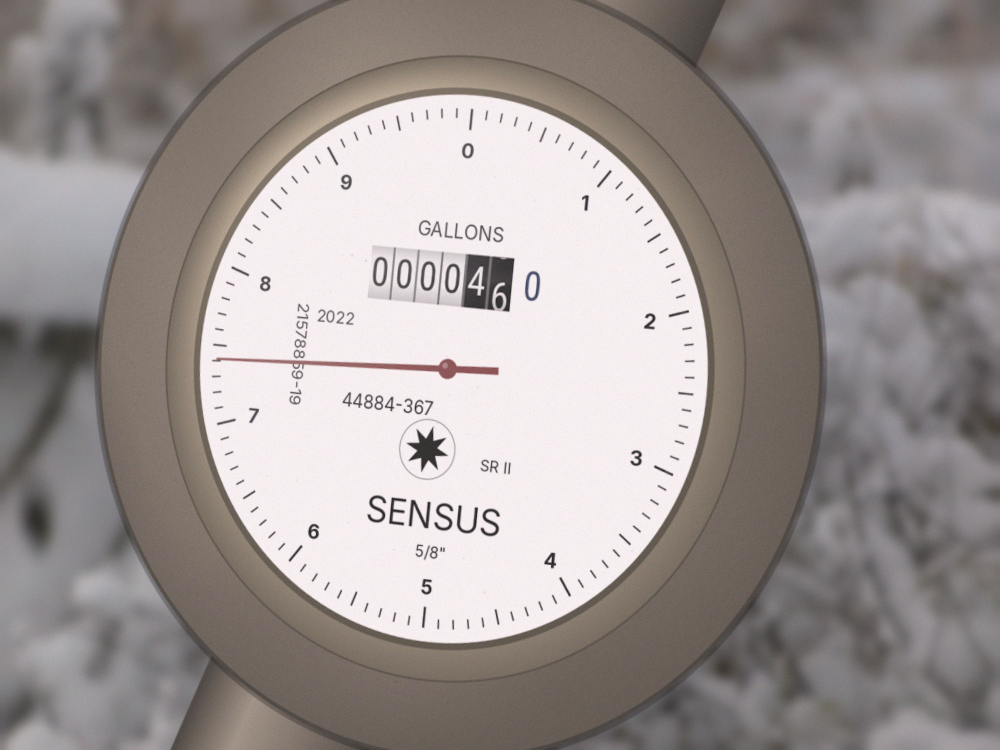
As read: {"value": 457.4, "unit": "gal"}
